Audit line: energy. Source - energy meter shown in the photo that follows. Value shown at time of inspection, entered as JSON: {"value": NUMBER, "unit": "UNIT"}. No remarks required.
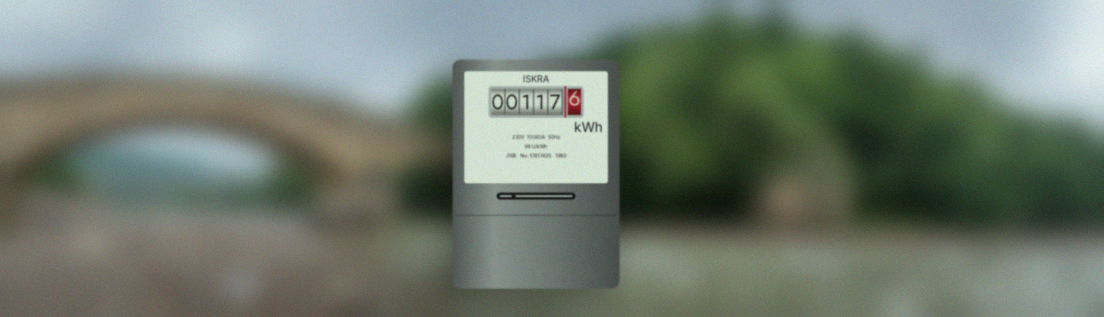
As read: {"value": 117.6, "unit": "kWh"}
